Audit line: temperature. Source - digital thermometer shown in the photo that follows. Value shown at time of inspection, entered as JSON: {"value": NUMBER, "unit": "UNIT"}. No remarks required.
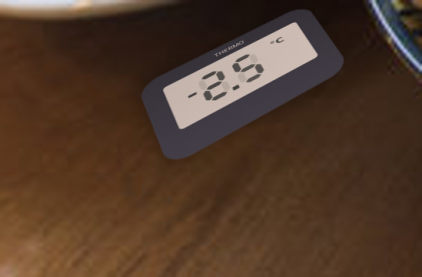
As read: {"value": -2.5, "unit": "°C"}
